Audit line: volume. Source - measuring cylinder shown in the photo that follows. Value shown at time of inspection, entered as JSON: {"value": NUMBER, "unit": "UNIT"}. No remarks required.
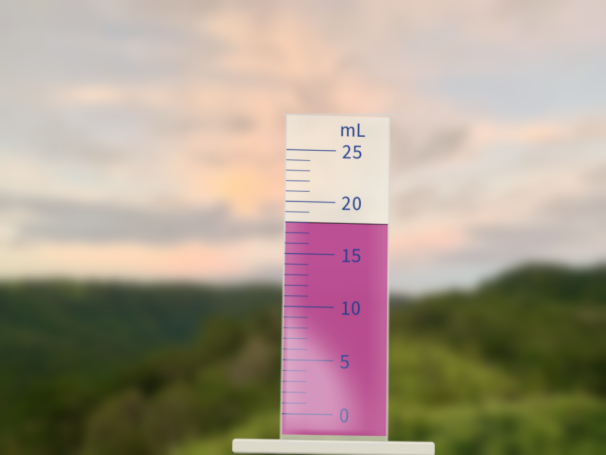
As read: {"value": 18, "unit": "mL"}
